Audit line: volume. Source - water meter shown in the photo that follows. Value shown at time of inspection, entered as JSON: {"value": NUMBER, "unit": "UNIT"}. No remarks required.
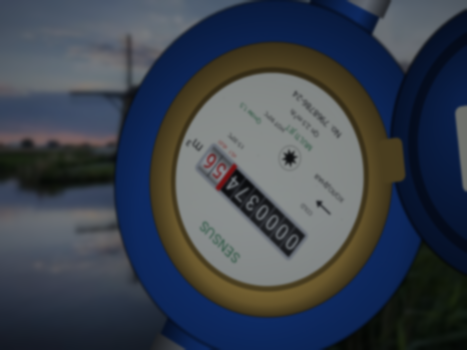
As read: {"value": 374.56, "unit": "m³"}
